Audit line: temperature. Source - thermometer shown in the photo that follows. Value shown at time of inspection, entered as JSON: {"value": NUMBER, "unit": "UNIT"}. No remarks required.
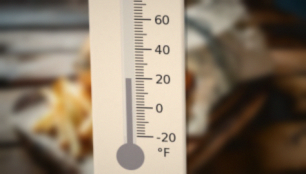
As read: {"value": 20, "unit": "°F"}
